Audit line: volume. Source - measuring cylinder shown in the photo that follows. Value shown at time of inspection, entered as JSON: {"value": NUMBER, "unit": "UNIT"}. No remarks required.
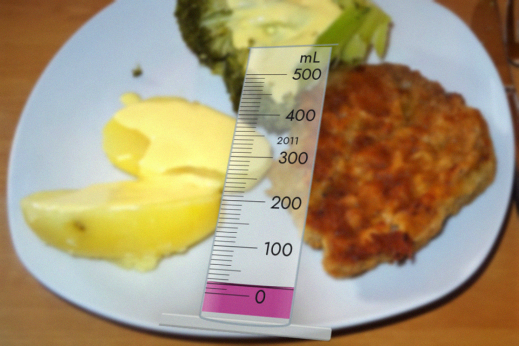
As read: {"value": 20, "unit": "mL"}
